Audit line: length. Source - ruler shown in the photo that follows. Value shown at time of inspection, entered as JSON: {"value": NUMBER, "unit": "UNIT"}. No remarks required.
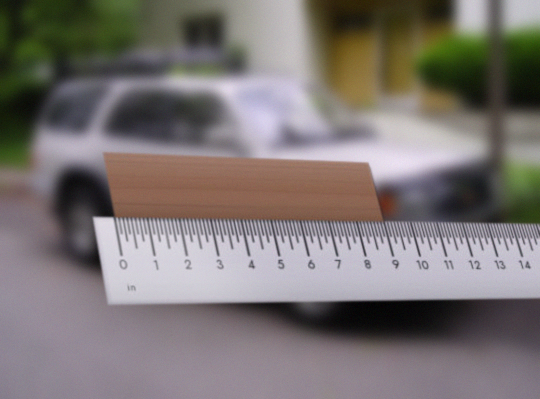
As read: {"value": 9, "unit": "in"}
